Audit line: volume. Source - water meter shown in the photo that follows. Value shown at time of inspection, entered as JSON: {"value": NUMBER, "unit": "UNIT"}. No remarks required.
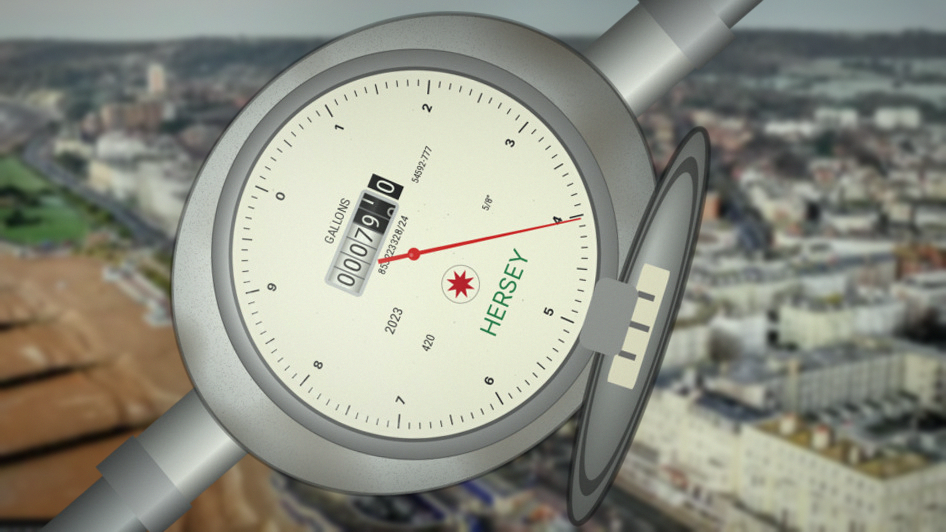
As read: {"value": 7914.0, "unit": "gal"}
